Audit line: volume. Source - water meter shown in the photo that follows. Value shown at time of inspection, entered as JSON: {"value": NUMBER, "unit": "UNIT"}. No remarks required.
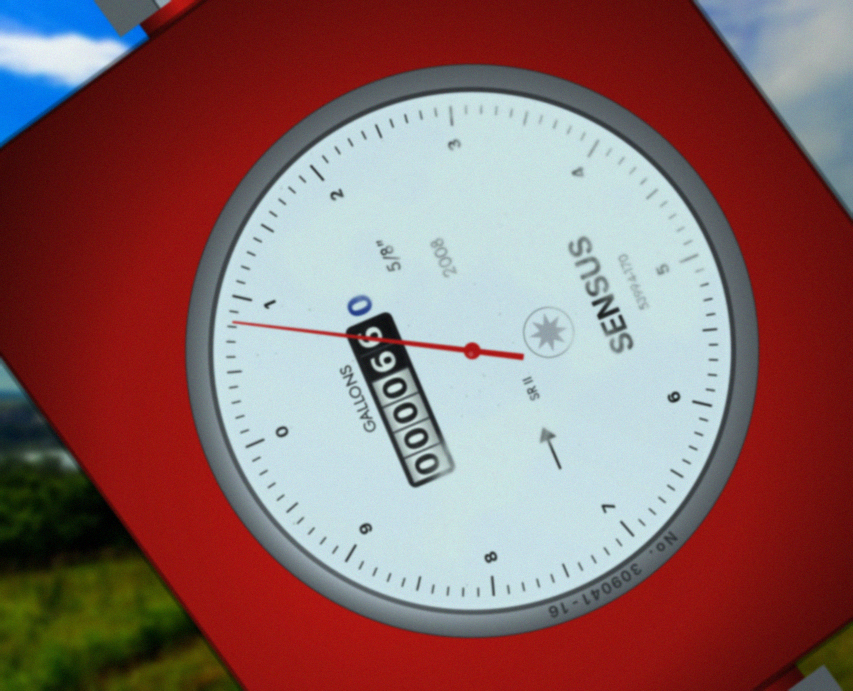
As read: {"value": 660.8, "unit": "gal"}
